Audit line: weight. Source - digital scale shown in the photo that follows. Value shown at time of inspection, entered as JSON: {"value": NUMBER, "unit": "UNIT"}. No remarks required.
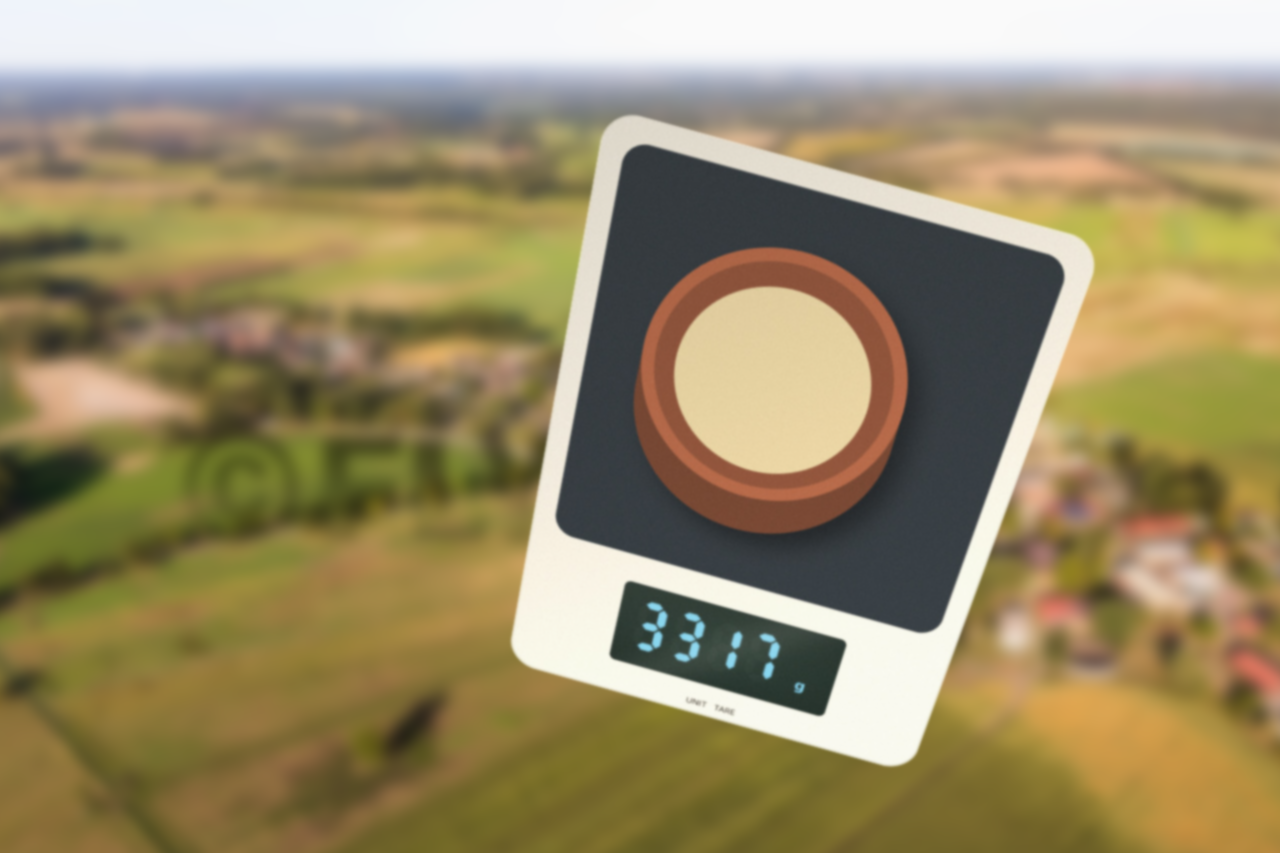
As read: {"value": 3317, "unit": "g"}
